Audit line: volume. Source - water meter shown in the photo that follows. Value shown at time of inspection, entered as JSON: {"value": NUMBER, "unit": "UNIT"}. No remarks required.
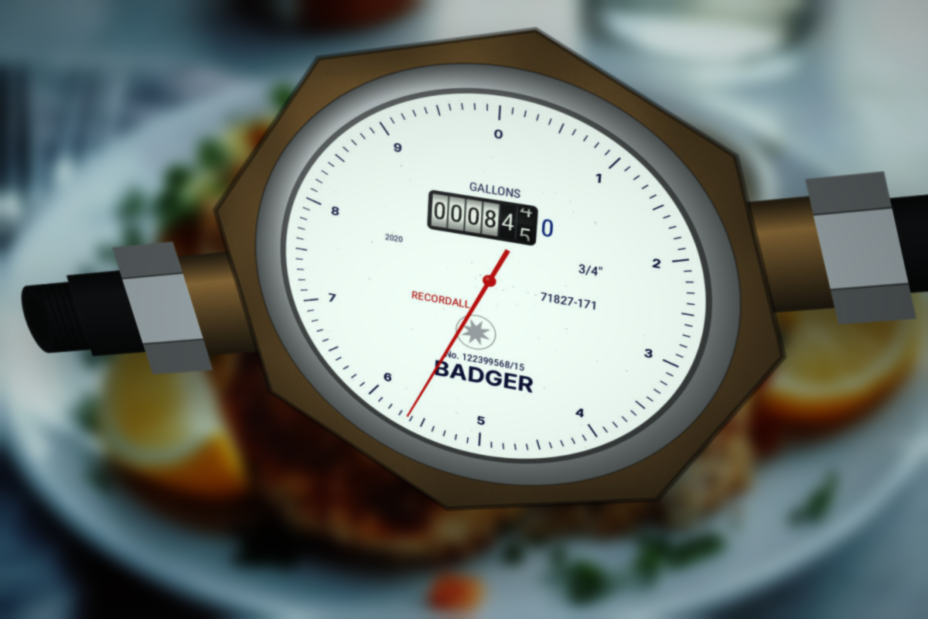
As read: {"value": 8445.6, "unit": "gal"}
